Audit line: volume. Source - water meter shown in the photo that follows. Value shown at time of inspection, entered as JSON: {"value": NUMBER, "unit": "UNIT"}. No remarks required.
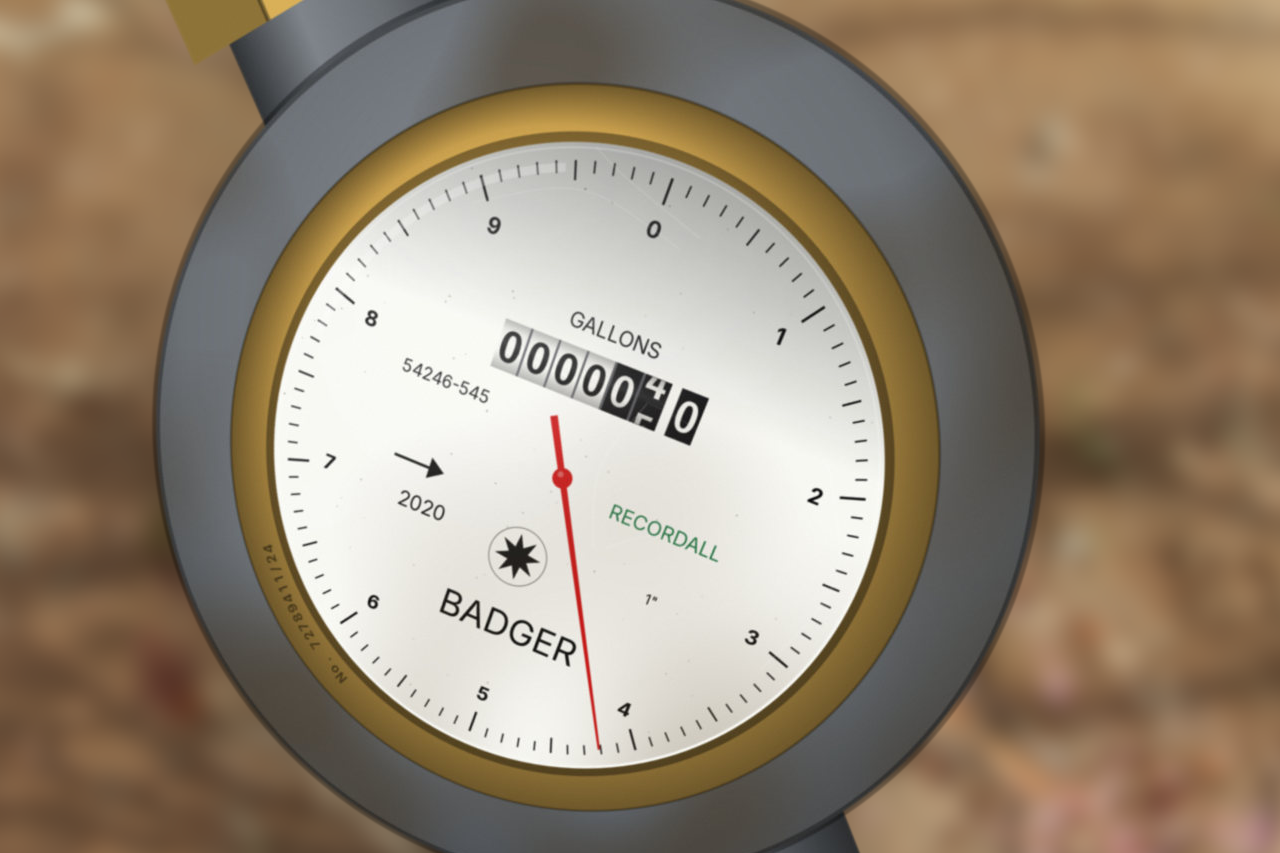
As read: {"value": 44.2, "unit": "gal"}
